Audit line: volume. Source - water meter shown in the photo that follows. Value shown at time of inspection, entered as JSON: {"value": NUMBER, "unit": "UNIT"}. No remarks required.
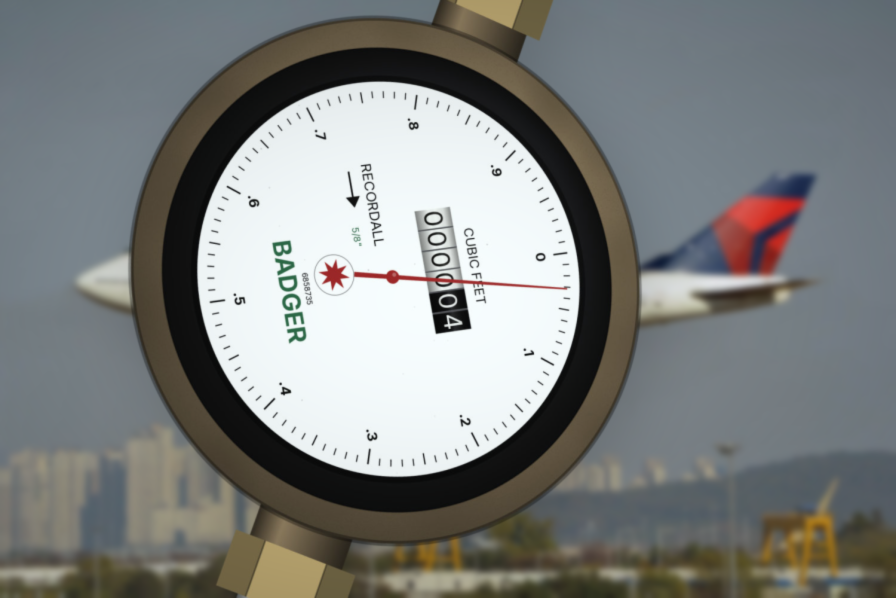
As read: {"value": 4.03, "unit": "ft³"}
